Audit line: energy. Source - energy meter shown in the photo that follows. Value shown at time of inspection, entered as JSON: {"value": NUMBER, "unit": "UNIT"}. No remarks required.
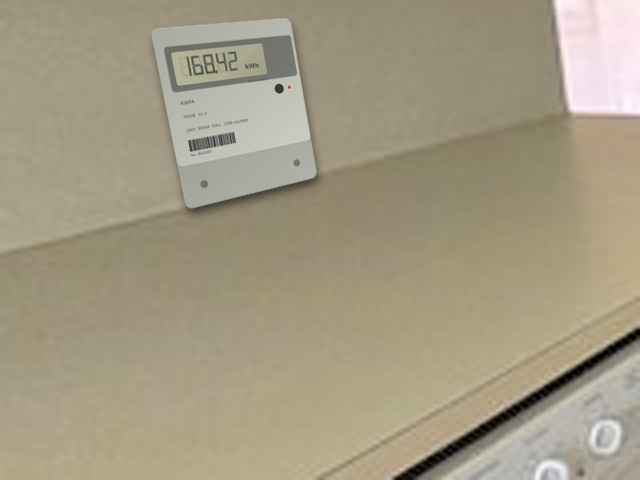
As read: {"value": 168.42, "unit": "kWh"}
